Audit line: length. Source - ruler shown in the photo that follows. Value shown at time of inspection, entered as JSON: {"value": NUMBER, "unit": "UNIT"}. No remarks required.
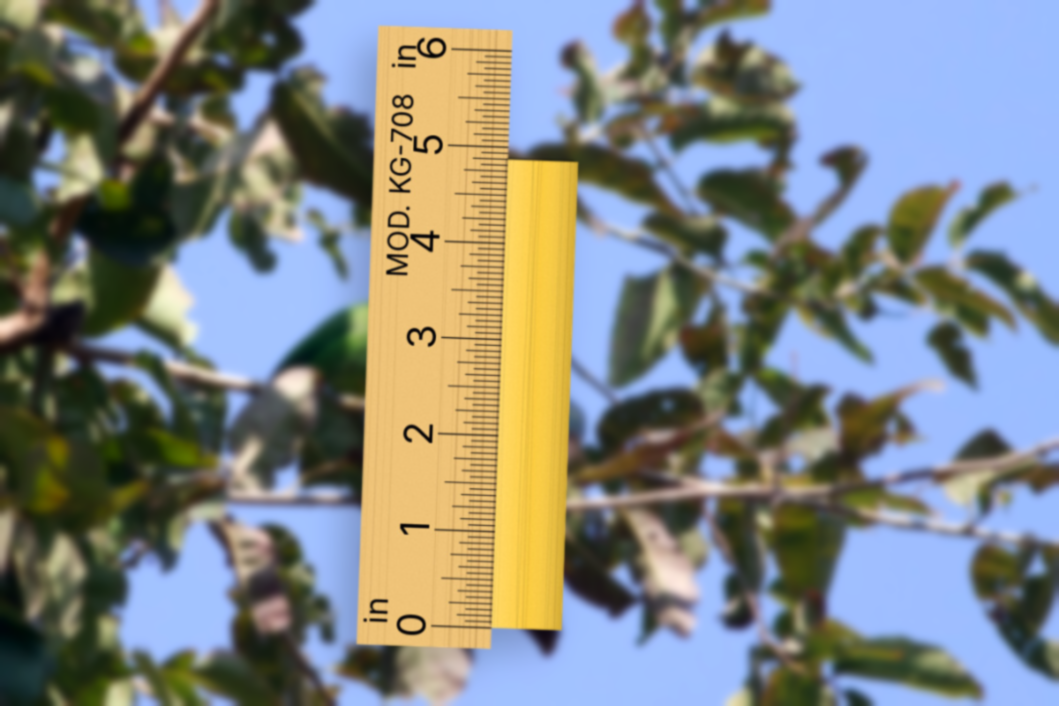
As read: {"value": 4.875, "unit": "in"}
